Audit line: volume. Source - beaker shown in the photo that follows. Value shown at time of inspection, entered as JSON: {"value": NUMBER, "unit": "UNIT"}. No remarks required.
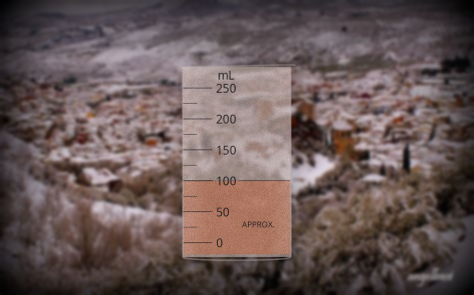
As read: {"value": 100, "unit": "mL"}
